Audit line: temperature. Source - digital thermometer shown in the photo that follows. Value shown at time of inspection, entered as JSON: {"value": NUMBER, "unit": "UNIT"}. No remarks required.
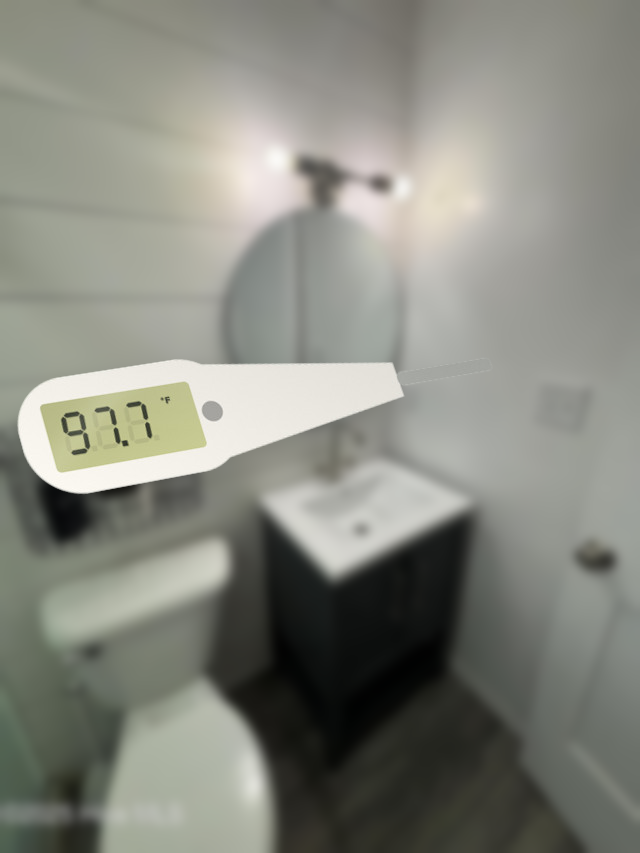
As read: {"value": 97.7, "unit": "°F"}
